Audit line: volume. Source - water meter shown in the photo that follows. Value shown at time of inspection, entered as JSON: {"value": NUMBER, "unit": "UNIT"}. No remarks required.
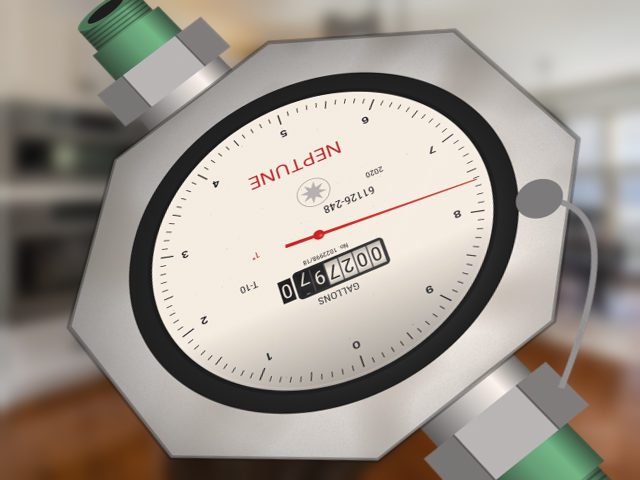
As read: {"value": 27967.6, "unit": "gal"}
